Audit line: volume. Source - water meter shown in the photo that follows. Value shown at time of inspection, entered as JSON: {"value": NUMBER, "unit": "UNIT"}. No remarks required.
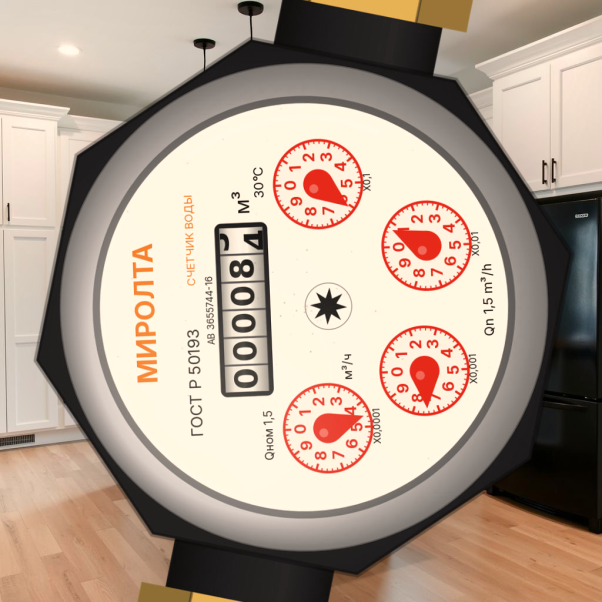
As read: {"value": 83.6074, "unit": "m³"}
